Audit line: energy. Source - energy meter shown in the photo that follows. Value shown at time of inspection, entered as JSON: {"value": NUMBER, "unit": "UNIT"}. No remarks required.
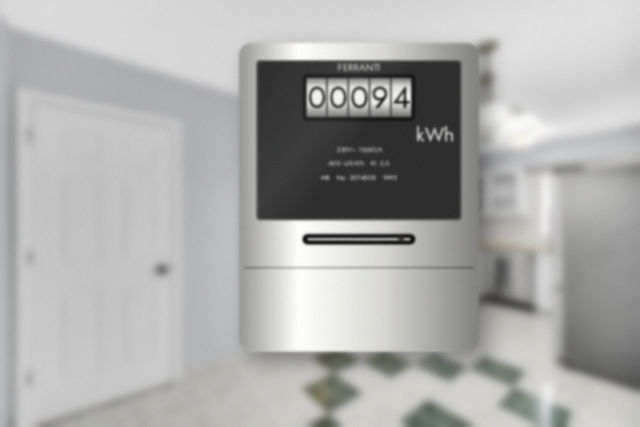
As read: {"value": 94, "unit": "kWh"}
